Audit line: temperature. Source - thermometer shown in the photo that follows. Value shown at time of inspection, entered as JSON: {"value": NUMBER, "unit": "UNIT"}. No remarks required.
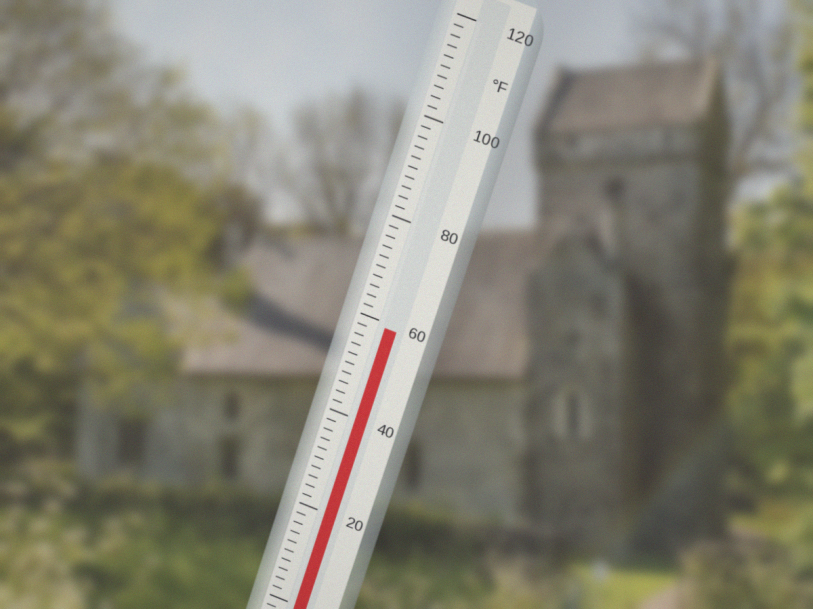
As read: {"value": 59, "unit": "°F"}
